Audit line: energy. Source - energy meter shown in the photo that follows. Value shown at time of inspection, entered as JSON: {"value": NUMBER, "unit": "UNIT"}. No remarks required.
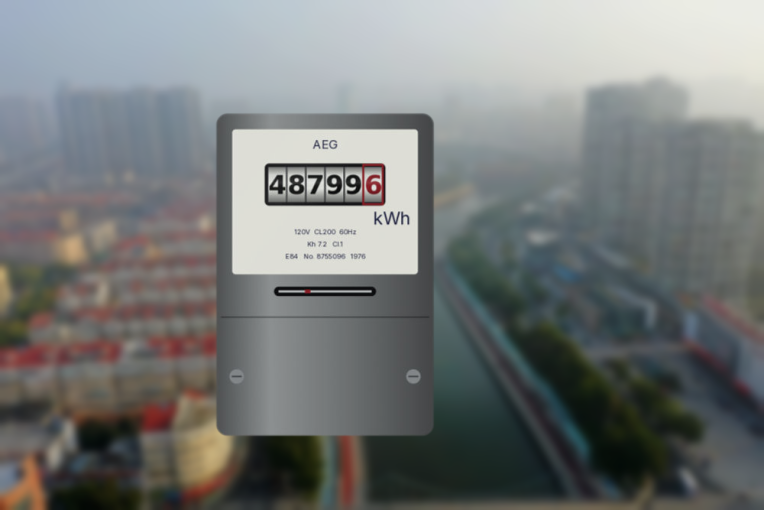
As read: {"value": 48799.6, "unit": "kWh"}
